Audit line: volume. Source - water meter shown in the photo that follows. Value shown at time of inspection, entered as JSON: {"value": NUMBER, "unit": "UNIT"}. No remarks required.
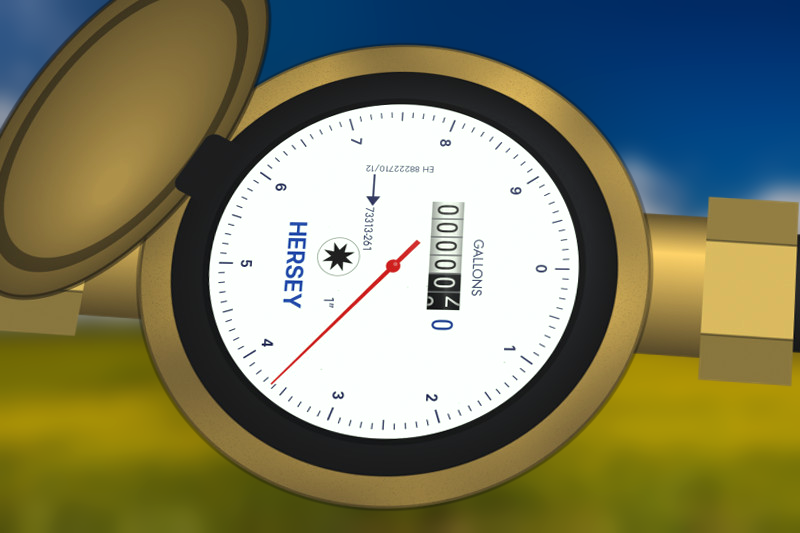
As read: {"value": 23.6, "unit": "gal"}
